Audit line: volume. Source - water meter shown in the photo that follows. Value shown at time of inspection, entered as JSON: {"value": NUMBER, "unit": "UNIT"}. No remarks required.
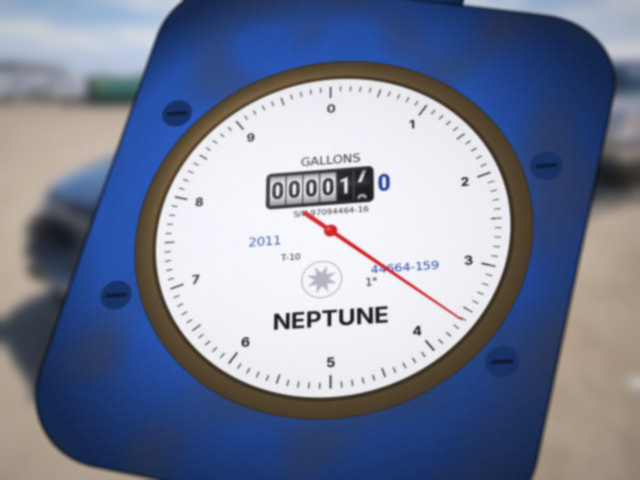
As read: {"value": 173.6, "unit": "gal"}
